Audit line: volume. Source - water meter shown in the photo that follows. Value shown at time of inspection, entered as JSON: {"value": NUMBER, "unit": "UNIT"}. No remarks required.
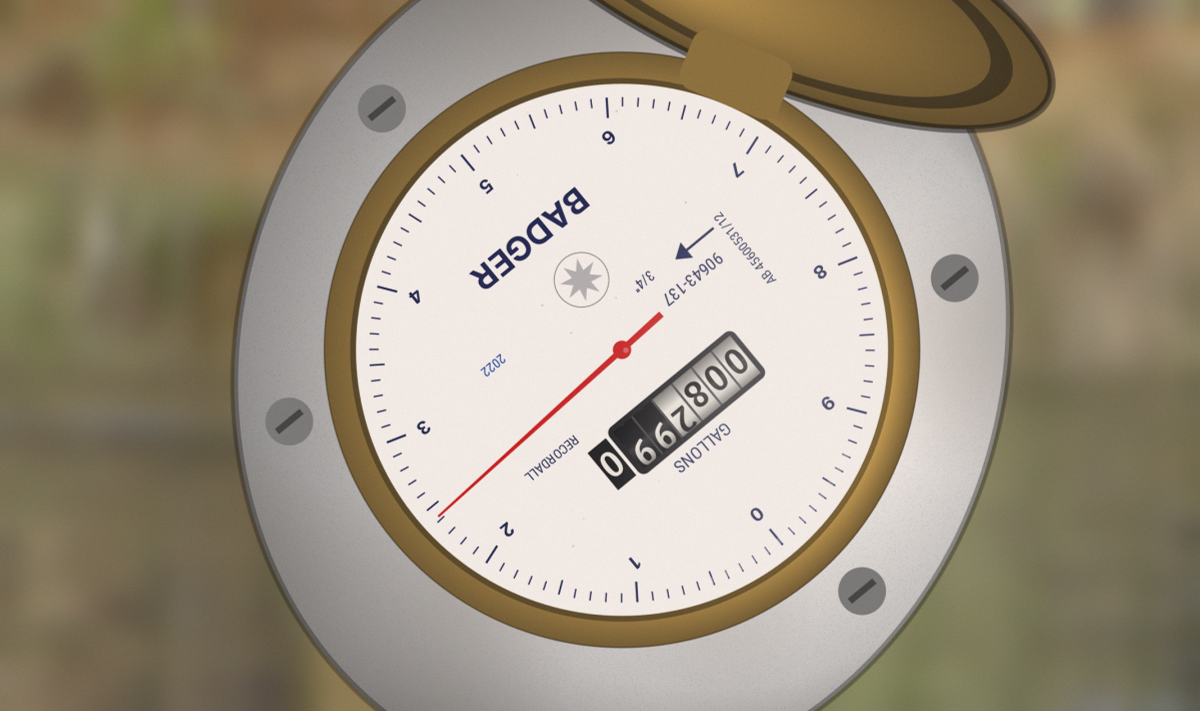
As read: {"value": 82992.4, "unit": "gal"}
